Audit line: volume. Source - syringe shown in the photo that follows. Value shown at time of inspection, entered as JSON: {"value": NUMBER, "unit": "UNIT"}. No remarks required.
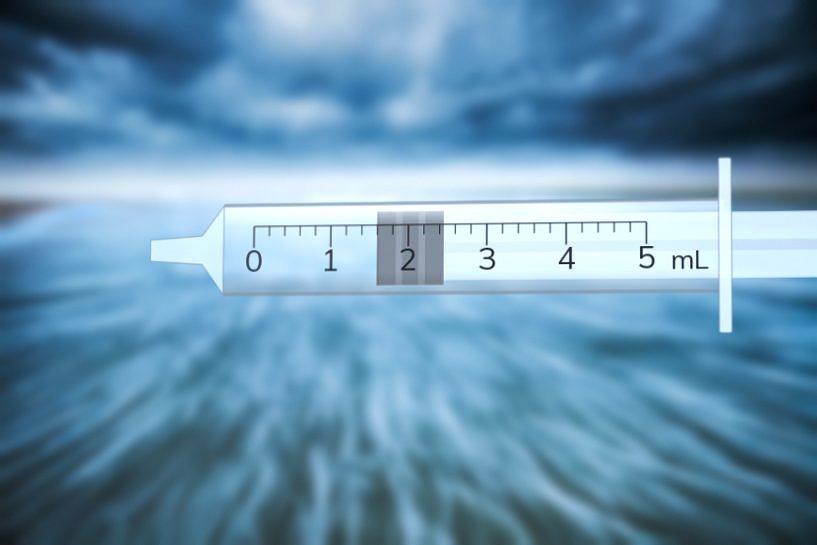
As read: {"value": 1.6, "unit": "mL"}
